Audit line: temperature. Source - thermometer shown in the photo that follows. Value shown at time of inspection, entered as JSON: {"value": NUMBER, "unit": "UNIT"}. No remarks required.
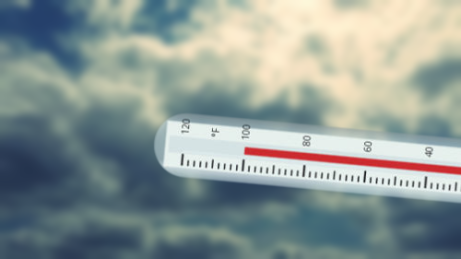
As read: {"value": 100, "unit": "°F"}
